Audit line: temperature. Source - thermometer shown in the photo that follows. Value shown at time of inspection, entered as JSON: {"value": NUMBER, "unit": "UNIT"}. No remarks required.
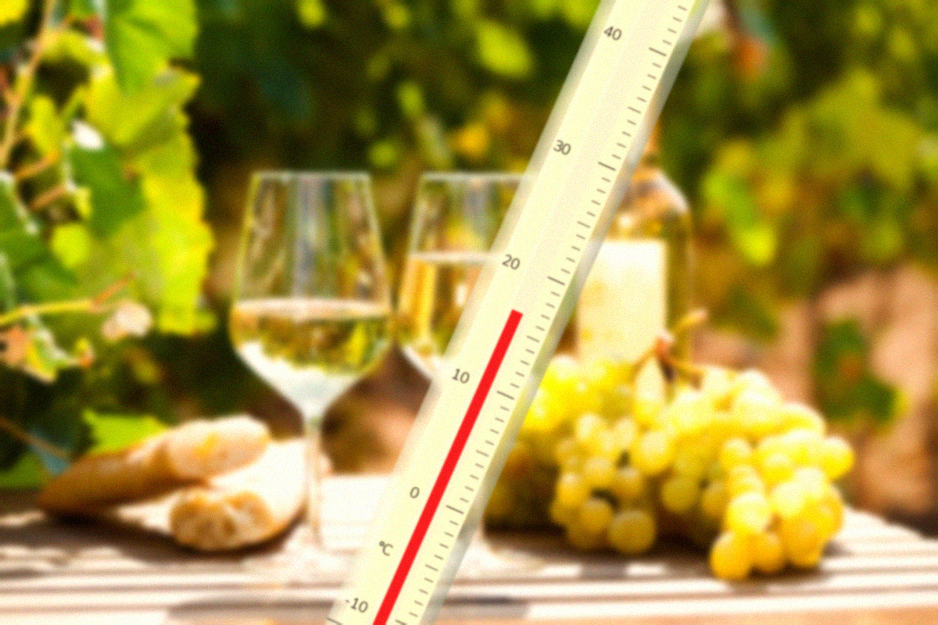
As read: {"value": 16.5, "unit": "°C"}
